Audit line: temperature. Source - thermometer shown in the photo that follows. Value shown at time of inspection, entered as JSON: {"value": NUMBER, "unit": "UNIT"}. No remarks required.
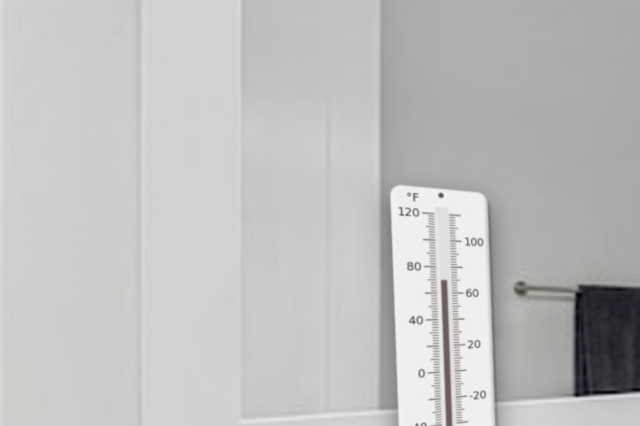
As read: {"value": 70, "unit": "°F"}
